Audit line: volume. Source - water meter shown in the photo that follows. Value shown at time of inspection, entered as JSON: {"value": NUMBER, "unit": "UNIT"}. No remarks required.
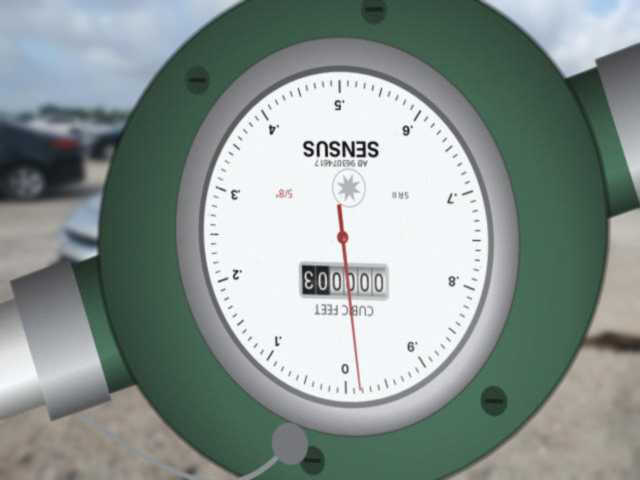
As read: {"value": 2.98, "unit": "ft³"}
